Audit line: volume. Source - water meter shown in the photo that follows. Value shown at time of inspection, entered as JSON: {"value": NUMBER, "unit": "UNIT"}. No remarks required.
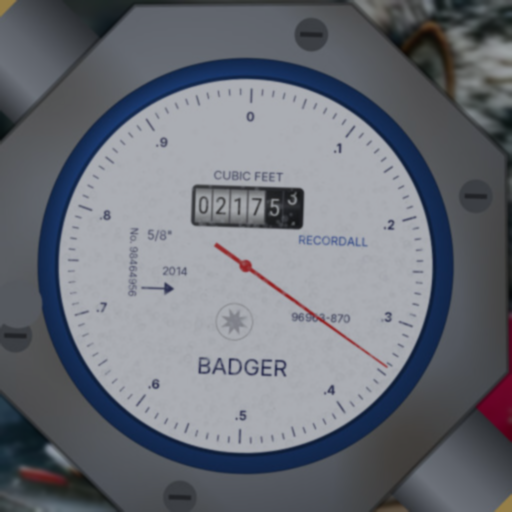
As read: {"value": 21753.34, "unit": "ft³"}
